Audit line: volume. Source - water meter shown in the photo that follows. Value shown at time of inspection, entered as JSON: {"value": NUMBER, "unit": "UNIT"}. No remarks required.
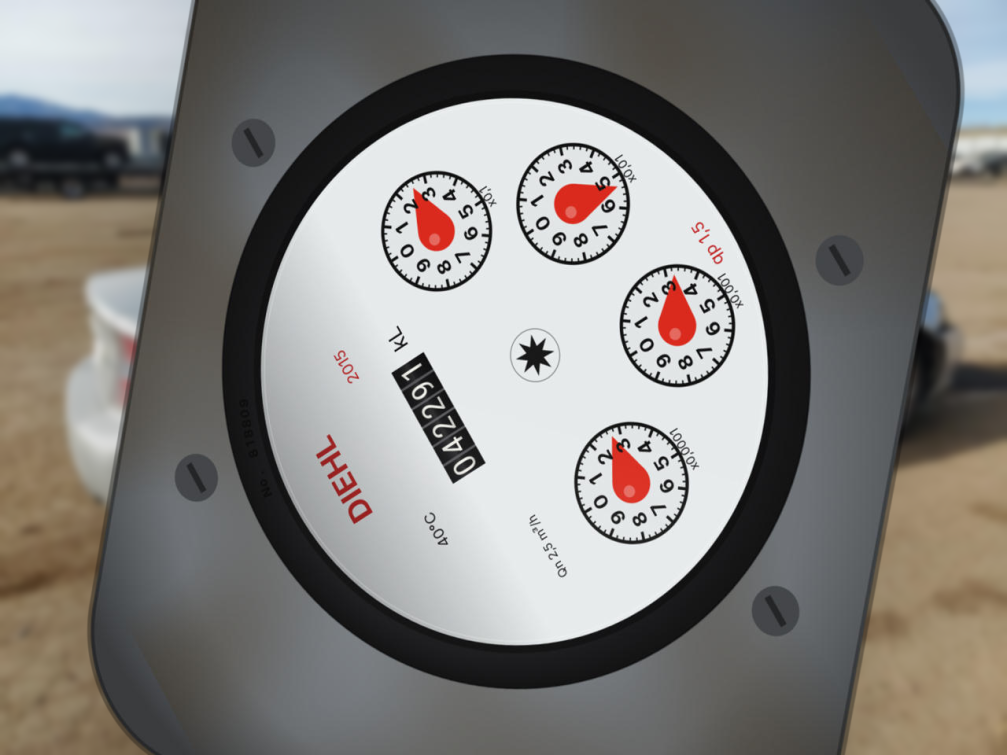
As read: {"value": 42291.2532, "unit": "kL"}
